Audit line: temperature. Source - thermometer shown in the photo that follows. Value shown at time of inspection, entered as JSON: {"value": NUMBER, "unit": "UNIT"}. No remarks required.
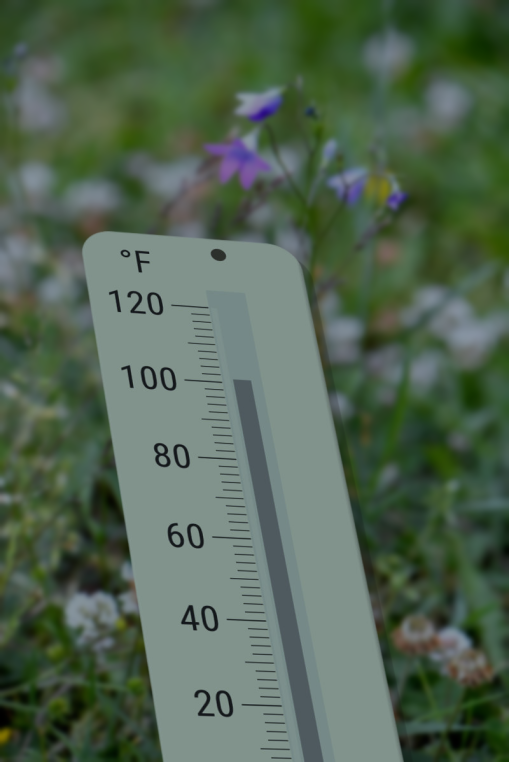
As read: {"value": 101, "unit": "°F"}
